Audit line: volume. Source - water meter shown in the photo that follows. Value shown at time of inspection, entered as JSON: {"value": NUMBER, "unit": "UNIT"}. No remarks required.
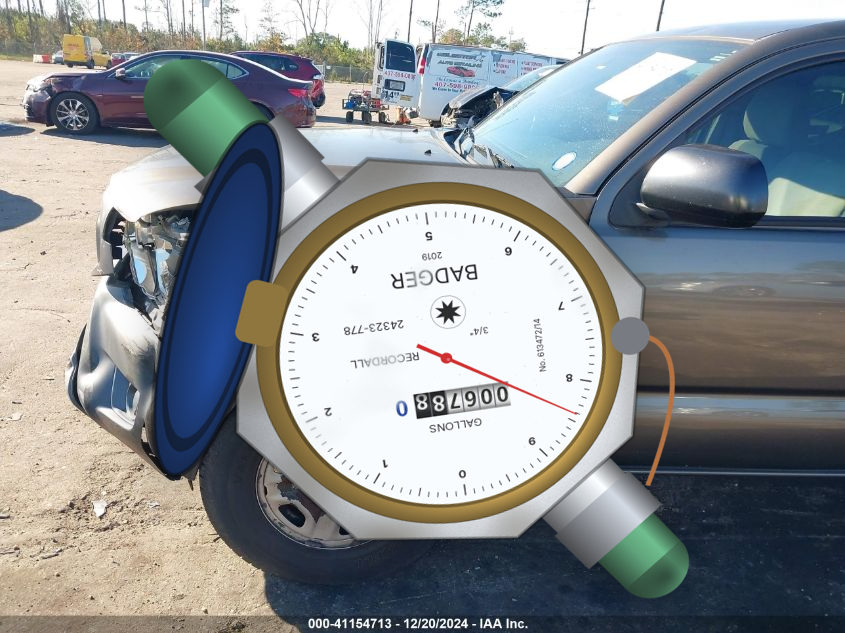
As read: {"value": 67878.4, "unit": "gal"}
